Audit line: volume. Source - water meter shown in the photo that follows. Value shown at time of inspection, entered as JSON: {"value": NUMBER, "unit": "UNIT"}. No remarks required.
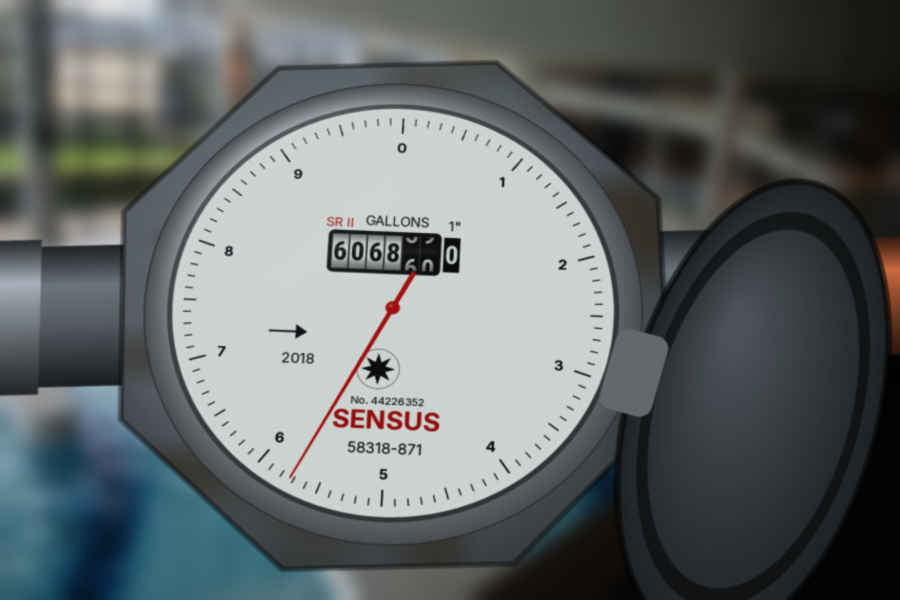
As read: {"value": 6068595.7, "unit": "gal"}
